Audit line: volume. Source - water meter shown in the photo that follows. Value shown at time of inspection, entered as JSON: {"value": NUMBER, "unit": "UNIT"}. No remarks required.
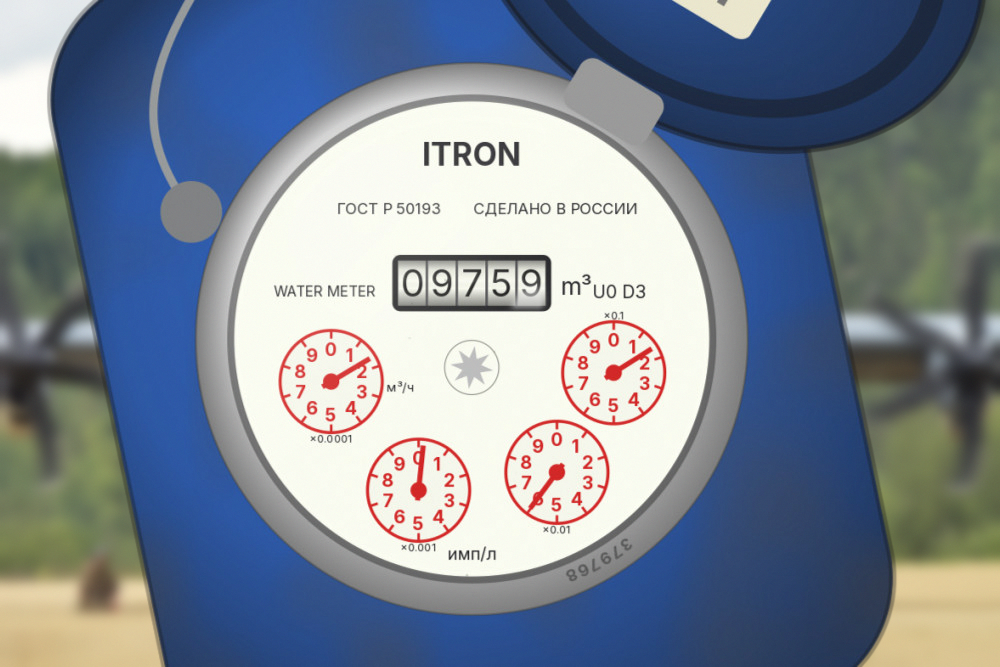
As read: {"value": 9759.1601, "unit": "m³"}
